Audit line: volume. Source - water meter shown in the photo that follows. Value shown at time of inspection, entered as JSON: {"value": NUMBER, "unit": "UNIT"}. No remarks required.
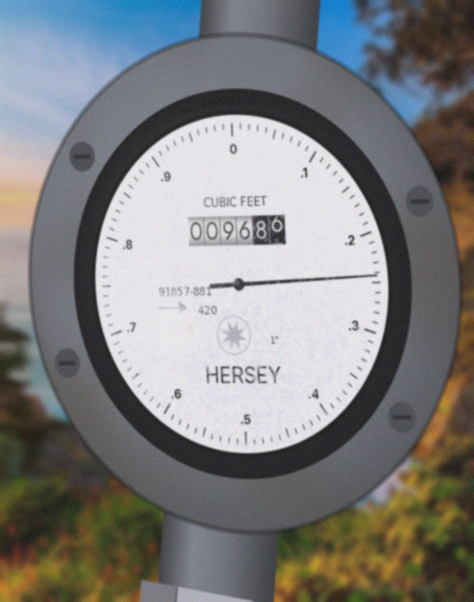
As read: {"value": 9686.24, "unit": "ft³"}
